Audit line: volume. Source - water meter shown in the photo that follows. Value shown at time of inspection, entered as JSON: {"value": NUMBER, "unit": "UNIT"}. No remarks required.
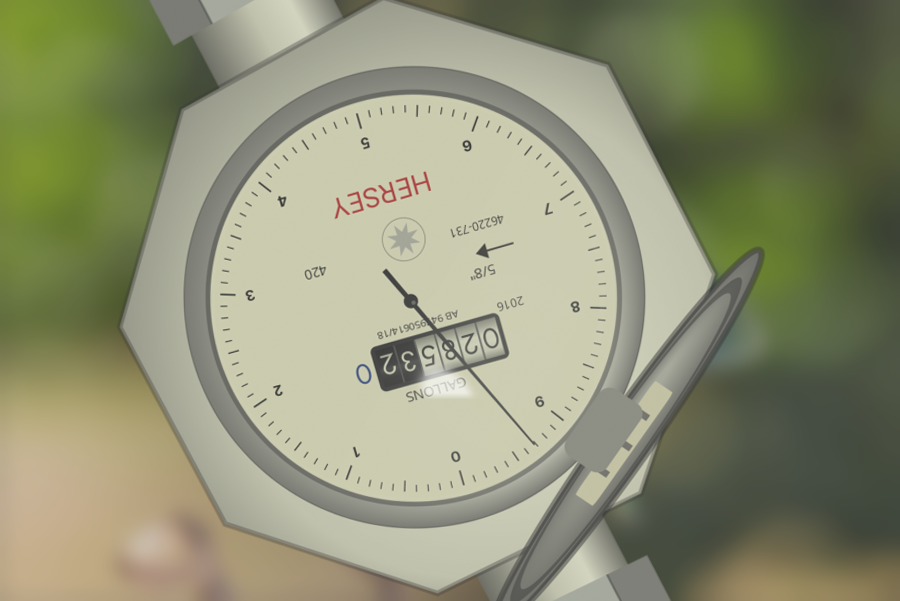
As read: {"value": 285319.3, "unit": "gal"}
